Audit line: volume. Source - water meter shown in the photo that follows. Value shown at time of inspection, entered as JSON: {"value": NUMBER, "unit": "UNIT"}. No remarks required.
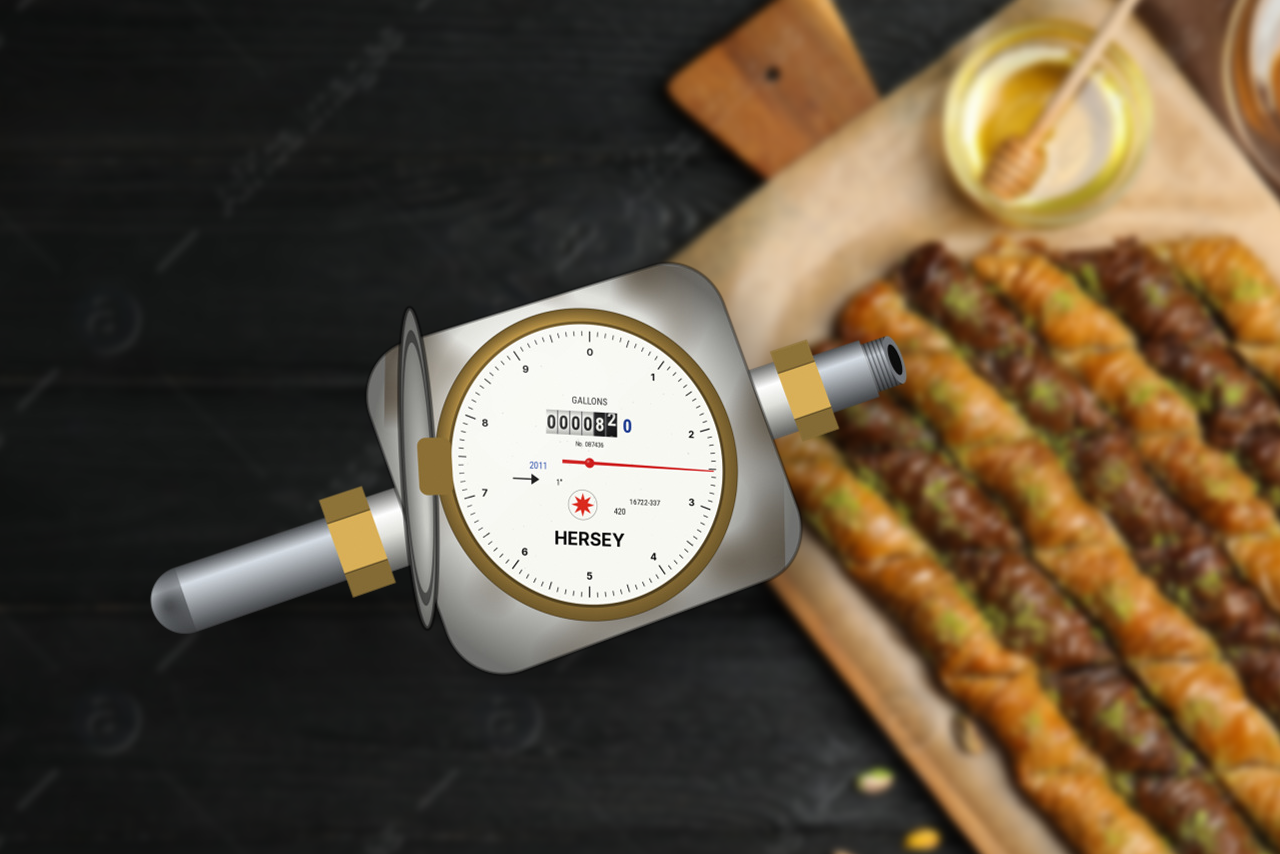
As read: {"value": 822.5, "unit": "gal"}
